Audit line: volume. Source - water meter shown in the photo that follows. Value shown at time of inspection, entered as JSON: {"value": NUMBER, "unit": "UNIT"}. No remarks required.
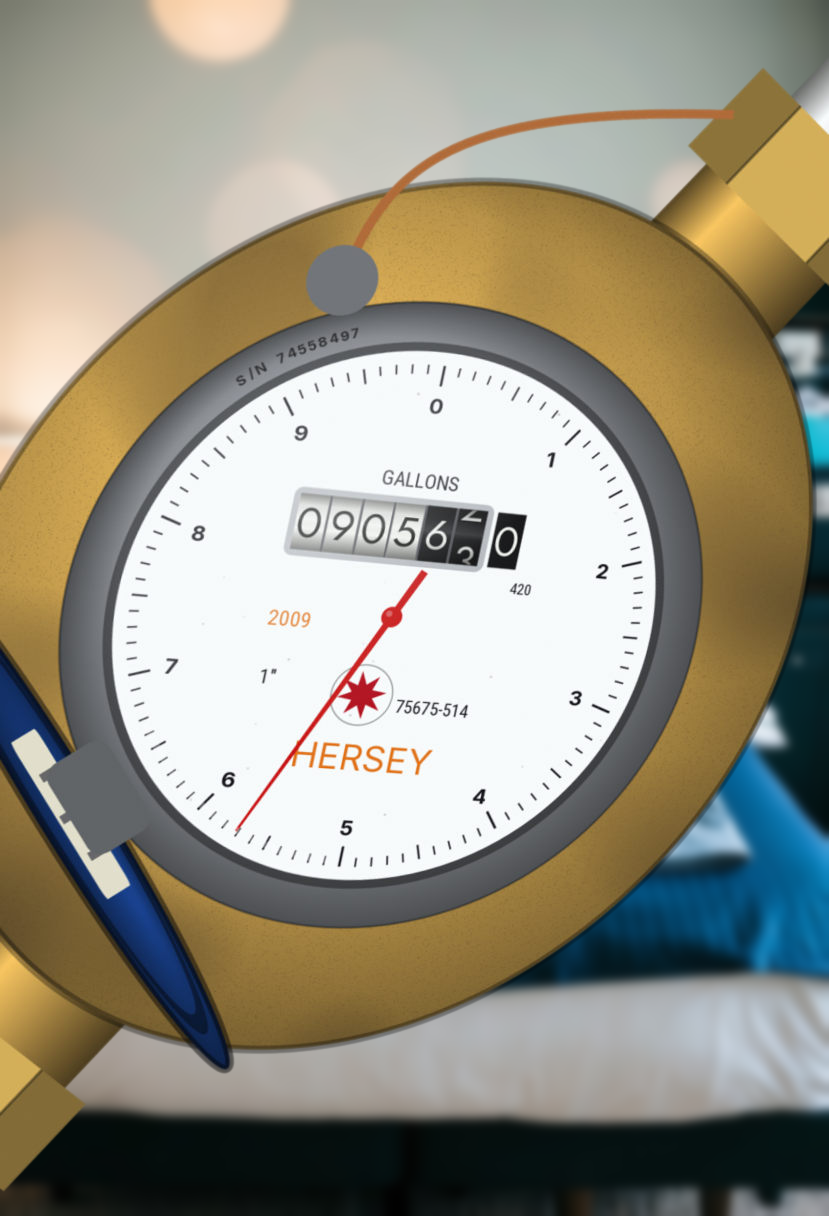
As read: {"value": 905625.7, "unit": "gal"}
